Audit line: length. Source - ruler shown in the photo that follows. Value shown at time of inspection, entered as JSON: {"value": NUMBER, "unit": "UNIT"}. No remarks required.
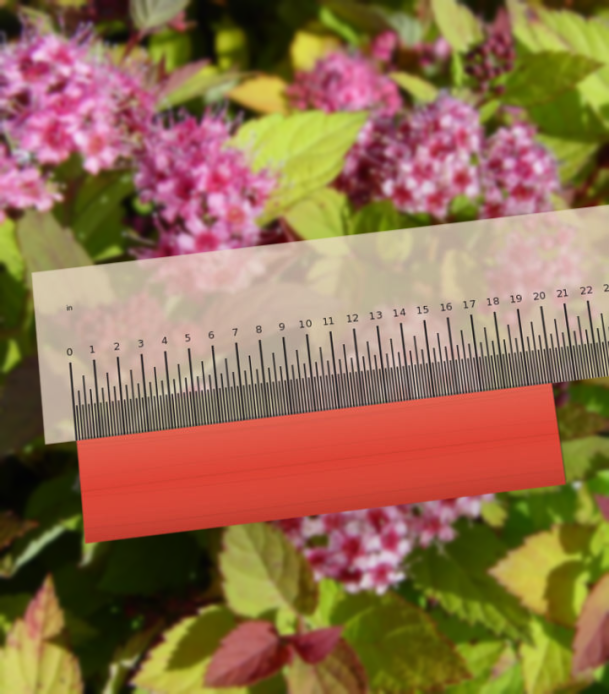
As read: {"value": 20, "unit": "in"}
